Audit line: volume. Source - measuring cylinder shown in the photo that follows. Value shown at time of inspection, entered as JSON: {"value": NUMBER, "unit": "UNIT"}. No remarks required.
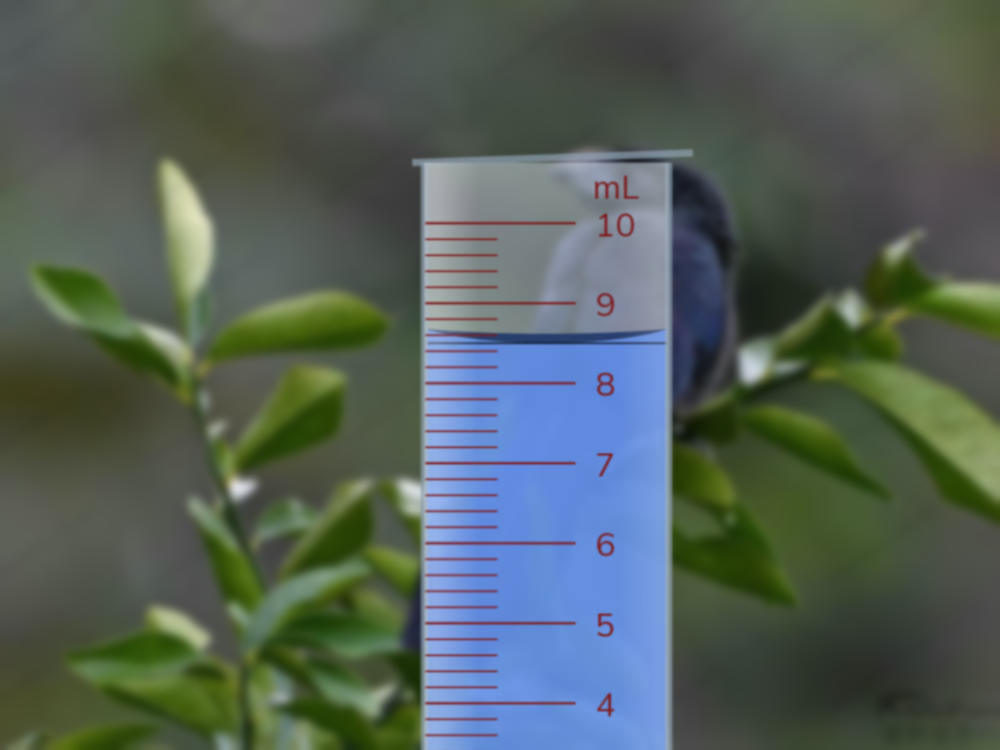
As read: {"value": 8.5, "unit": "mL"}
